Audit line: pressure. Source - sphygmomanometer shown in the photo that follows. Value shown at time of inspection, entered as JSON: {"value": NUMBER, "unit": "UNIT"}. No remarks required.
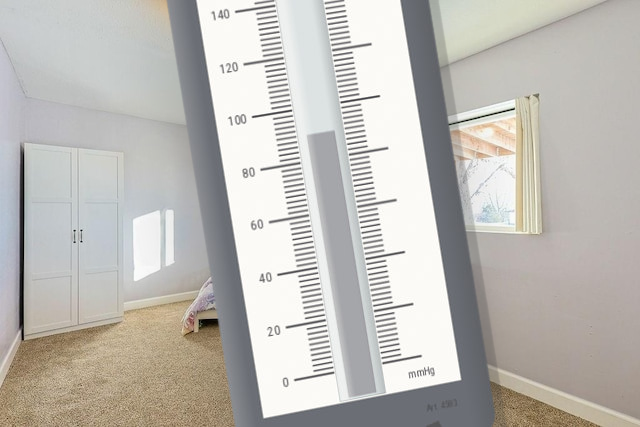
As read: {"value": 90, "unit": "mmHg"}
